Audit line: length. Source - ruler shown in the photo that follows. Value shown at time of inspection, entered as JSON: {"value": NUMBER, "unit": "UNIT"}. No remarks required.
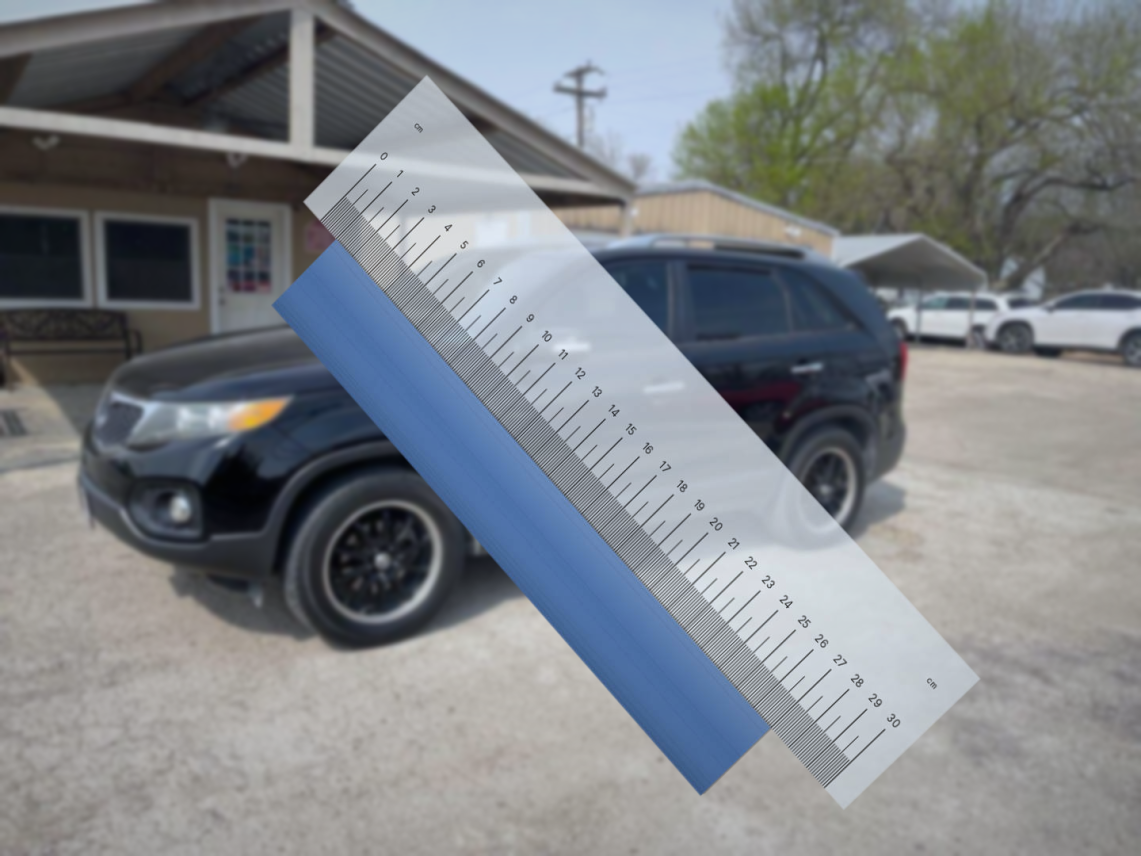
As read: {"value": 26, "unit": "cm"}
